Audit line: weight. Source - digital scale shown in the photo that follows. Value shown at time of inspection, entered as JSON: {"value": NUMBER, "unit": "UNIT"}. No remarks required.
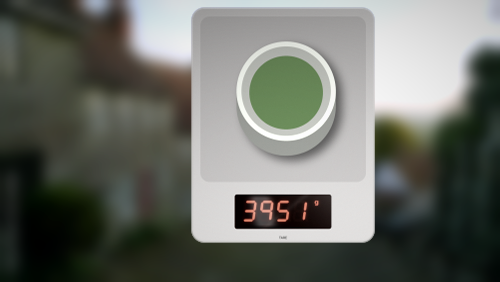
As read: {"value": 3951, "unit": "g"}
